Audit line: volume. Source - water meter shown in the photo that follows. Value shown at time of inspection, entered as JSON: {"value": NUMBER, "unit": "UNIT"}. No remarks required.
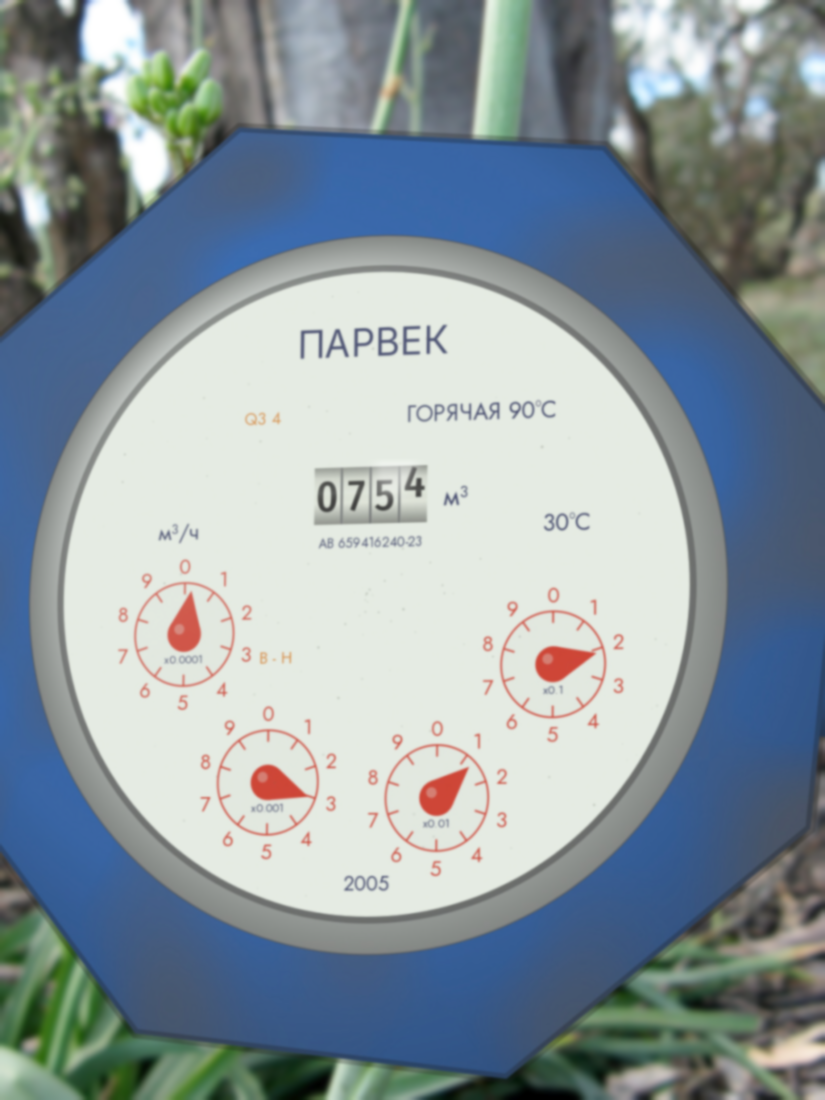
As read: {"value": 754.2130, "unit": "m³"}
